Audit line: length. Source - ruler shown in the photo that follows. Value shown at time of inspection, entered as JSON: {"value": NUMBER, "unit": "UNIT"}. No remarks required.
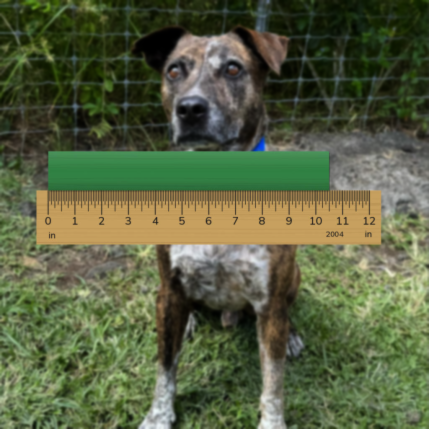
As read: {"value": 10.5, "unit": "in"}
